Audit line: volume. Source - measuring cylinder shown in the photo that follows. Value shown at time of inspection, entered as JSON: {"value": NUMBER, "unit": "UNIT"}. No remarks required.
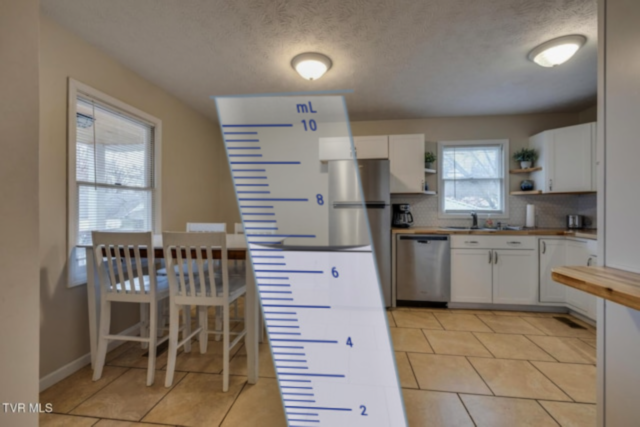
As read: {"value": 6.6, "unit": "mL"}
